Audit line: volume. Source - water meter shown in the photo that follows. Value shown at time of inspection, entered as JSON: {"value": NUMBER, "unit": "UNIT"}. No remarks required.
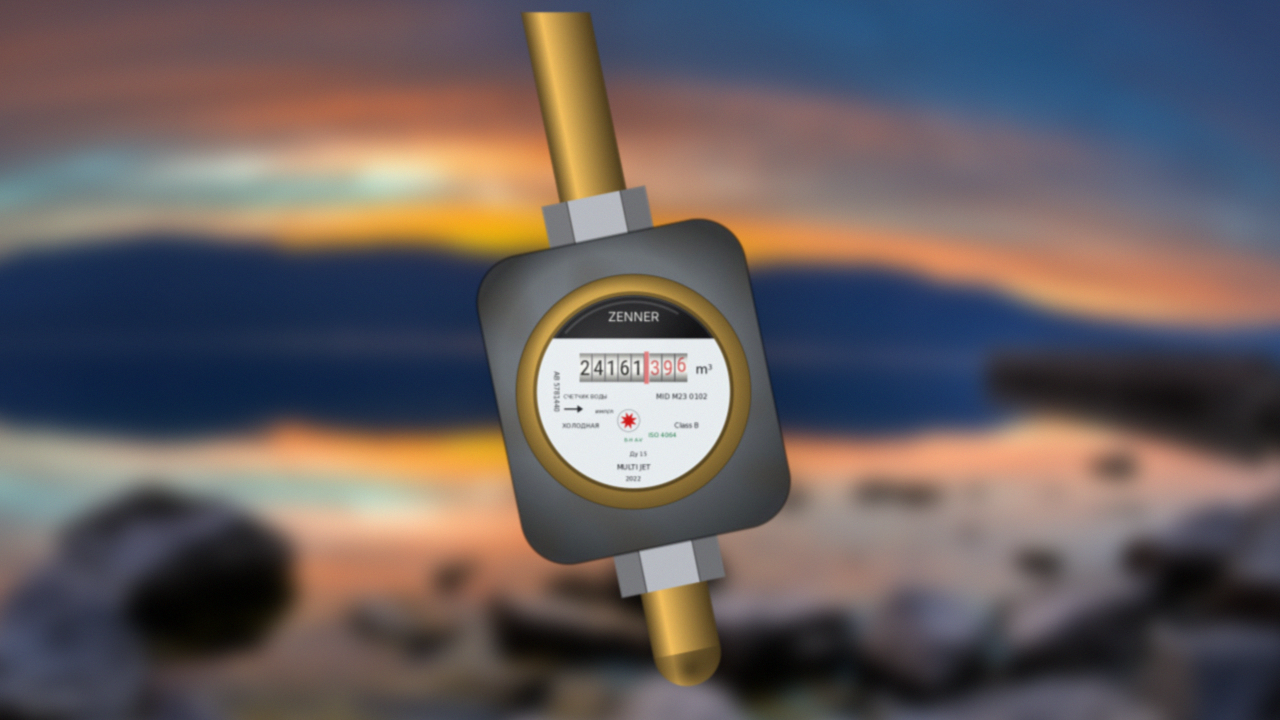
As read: {"value": 24161.396, "unit": "m³"}
